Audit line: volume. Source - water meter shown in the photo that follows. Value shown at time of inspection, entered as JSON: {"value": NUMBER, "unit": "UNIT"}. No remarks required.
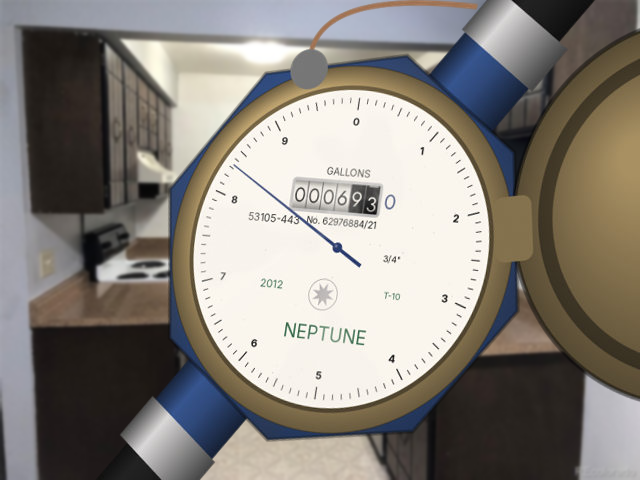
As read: {"value": 6928.3, "unit": "gal"}
